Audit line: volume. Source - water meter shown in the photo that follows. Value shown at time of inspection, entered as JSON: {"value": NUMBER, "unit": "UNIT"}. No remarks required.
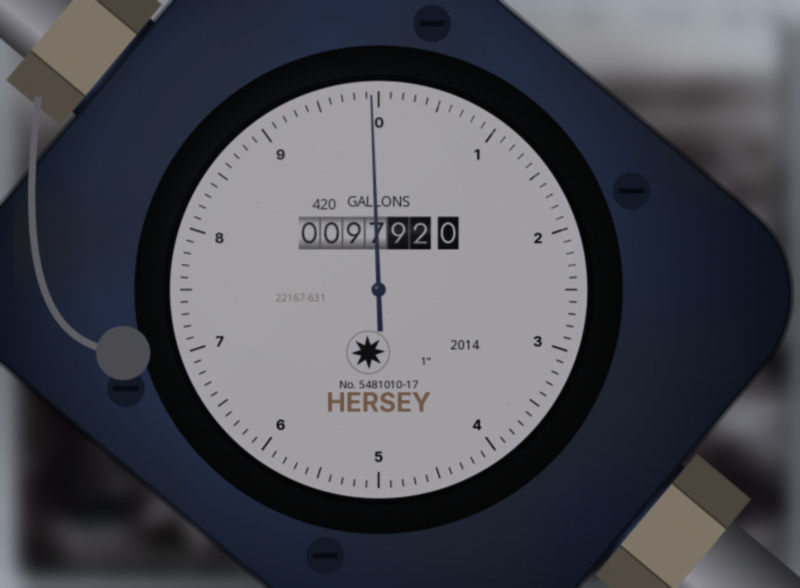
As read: {"value": 97919.9, "unit": "gal"}
